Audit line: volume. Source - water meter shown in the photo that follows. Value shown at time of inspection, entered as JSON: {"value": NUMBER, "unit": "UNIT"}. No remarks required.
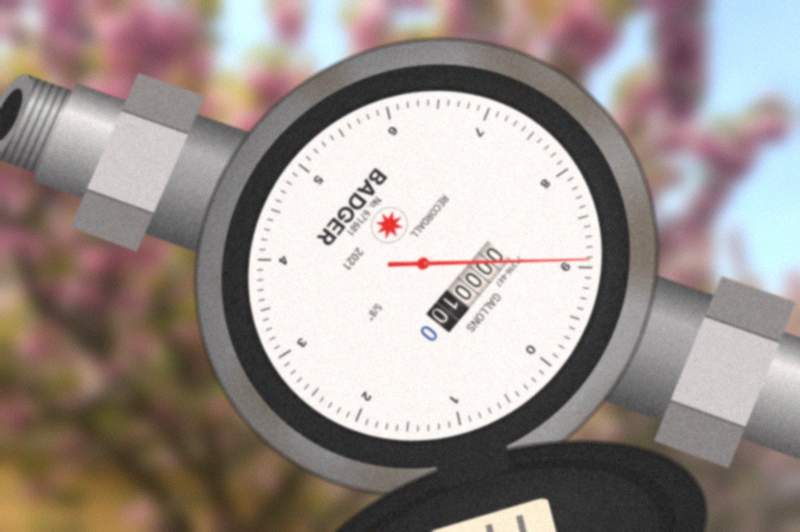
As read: {"value": 98.9, "unit": "gal"}
